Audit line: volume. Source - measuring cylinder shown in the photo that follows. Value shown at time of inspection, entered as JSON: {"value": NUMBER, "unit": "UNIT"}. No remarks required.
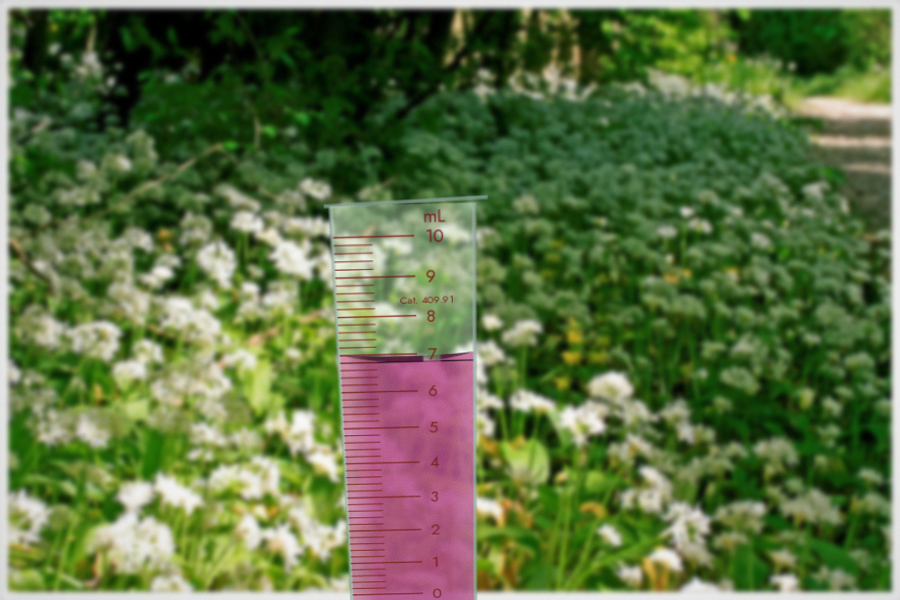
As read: {"value": 6.8, "unit": "mL"}
